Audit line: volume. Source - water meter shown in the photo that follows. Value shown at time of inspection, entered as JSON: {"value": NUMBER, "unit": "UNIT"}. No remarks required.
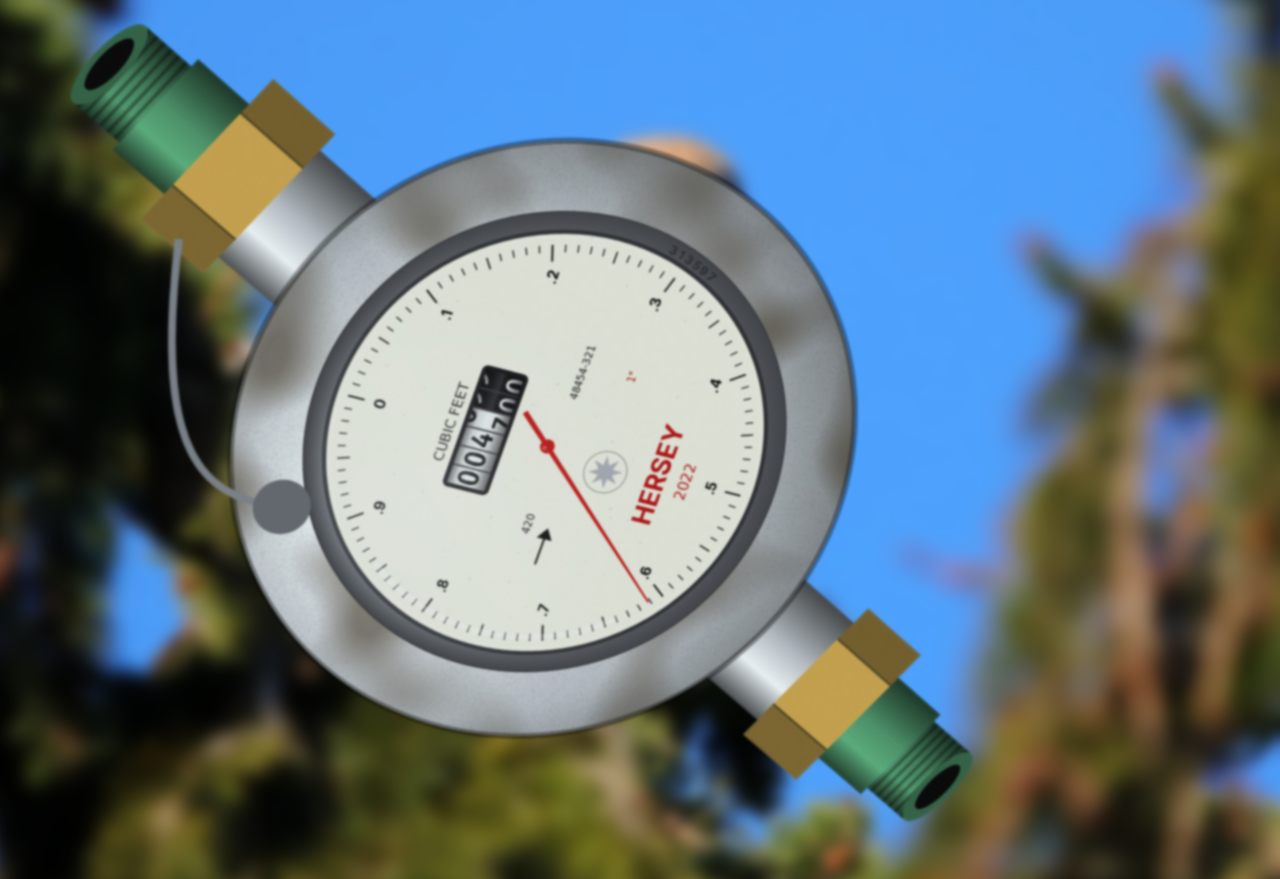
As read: {"value": 4699.61, "unit": "ft³"}
